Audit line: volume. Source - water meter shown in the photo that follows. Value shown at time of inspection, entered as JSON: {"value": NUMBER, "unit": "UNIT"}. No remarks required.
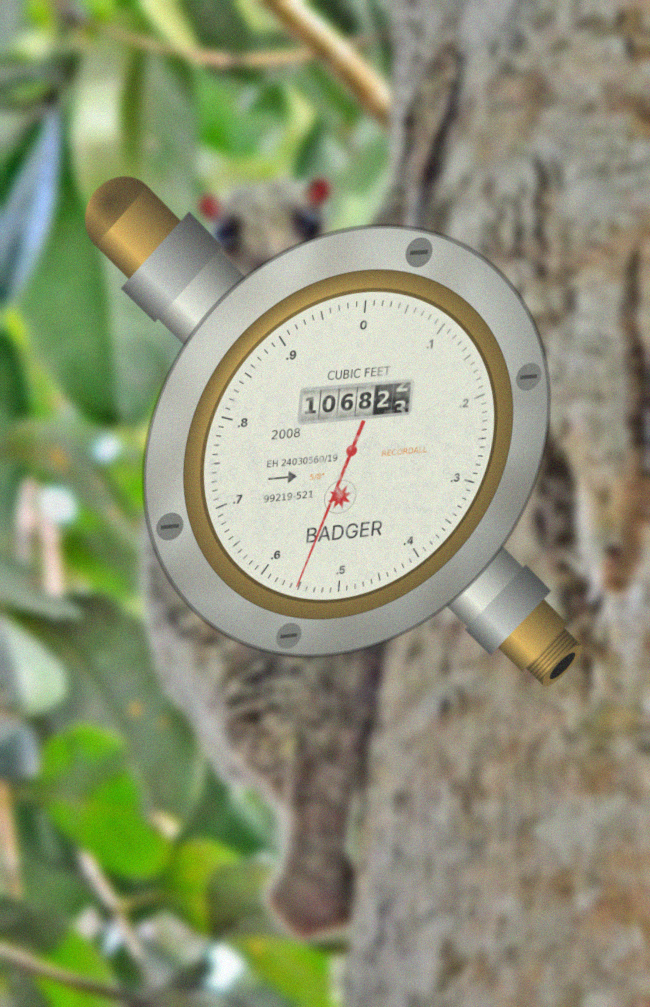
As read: {"value": 106822.55, "unit": "ft³"}
